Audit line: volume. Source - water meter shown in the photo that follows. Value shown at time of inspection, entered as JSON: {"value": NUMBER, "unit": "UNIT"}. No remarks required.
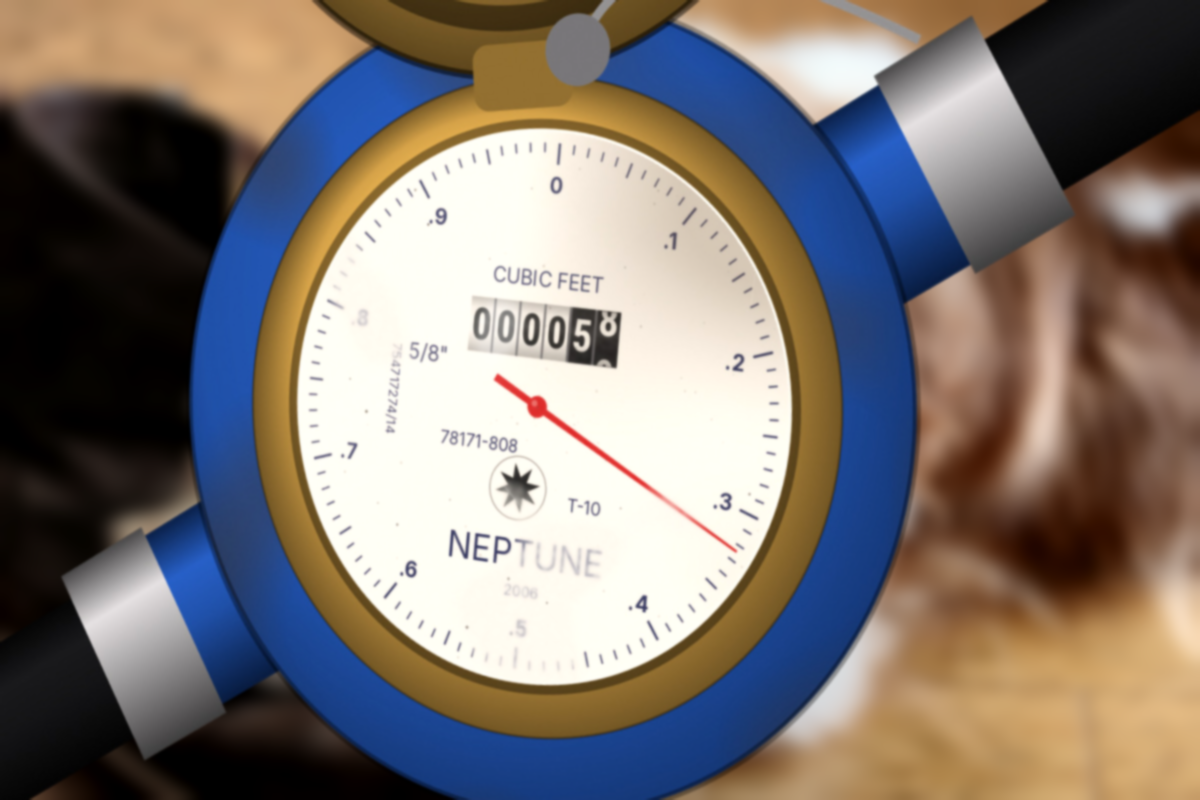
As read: {"value": 58.32, "unit": "ft³"}
